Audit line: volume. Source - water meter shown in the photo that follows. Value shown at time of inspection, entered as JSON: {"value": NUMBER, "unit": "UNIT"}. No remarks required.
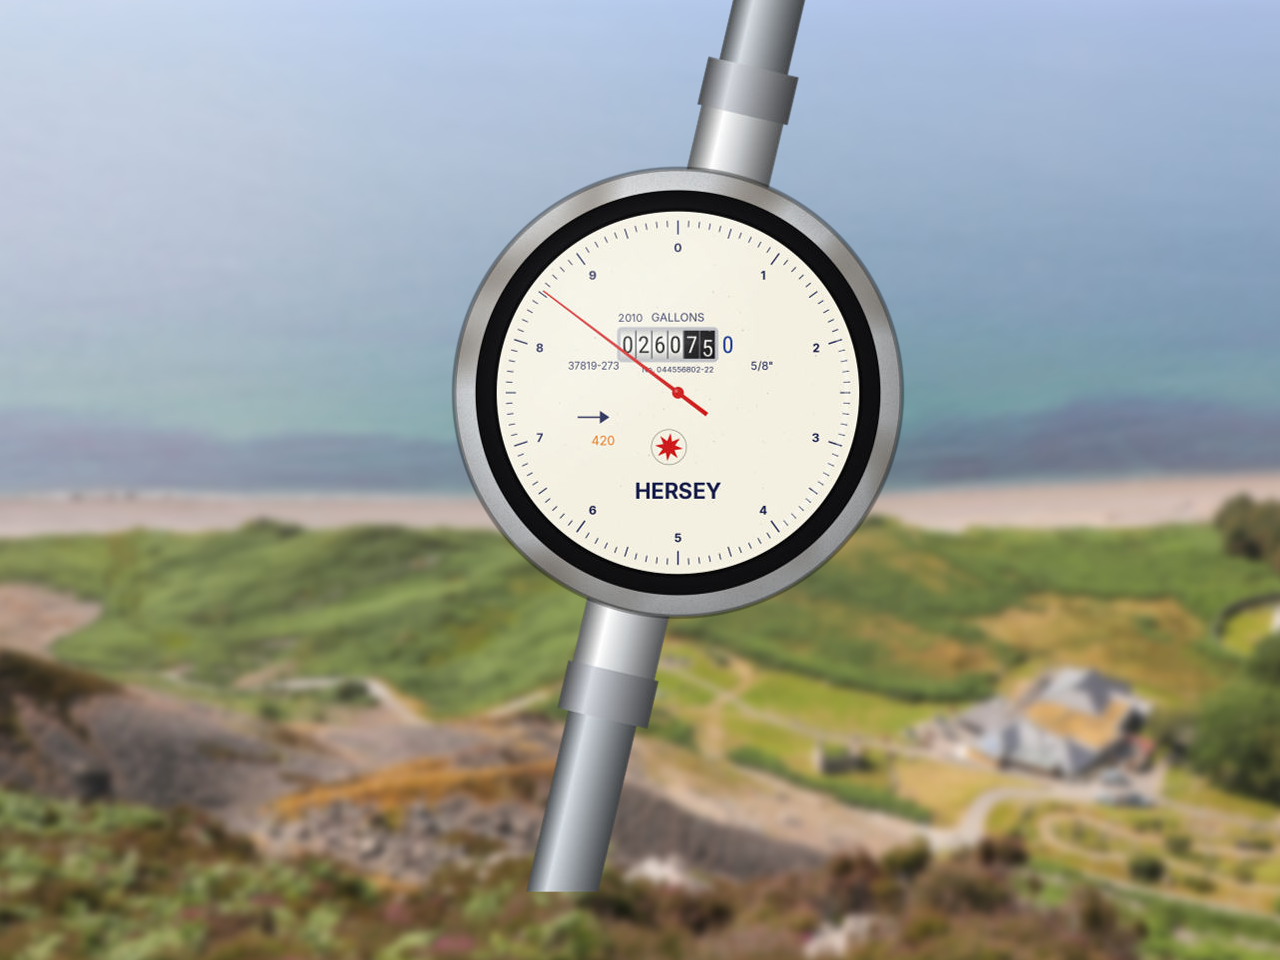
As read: {"value": 260748.5, "unit": "gal"}
